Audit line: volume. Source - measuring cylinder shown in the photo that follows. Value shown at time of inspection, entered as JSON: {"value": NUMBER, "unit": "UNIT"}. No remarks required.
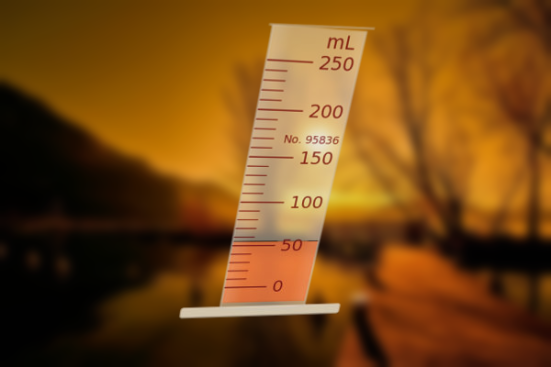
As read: {"value": 55, "unit": "mL"}
